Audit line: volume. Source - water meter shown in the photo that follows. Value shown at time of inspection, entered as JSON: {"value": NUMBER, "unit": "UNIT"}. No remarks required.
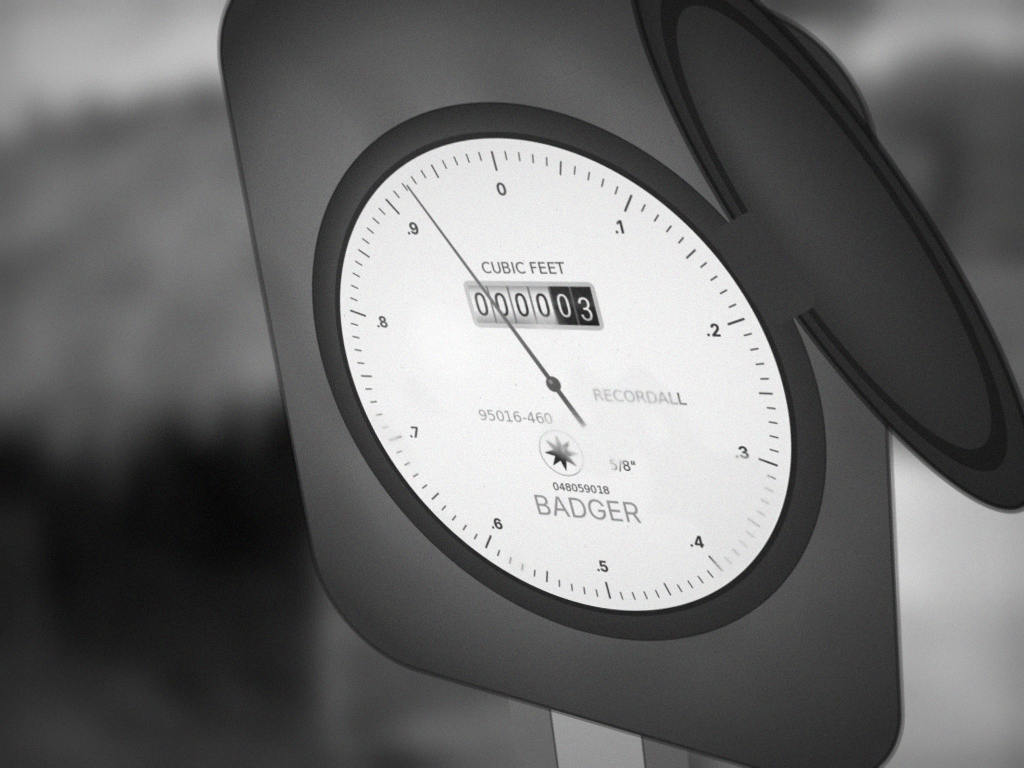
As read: {"value": 2.92, "unit": "ft³"}
